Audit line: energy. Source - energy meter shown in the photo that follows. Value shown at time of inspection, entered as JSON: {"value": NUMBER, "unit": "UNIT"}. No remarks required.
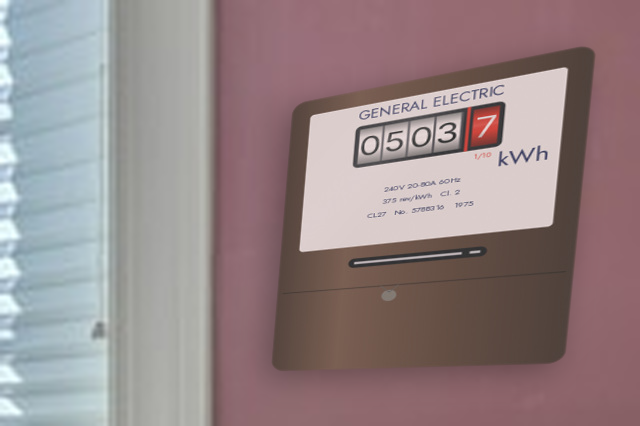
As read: {"value": 503.7, "unit": "kWh"}
